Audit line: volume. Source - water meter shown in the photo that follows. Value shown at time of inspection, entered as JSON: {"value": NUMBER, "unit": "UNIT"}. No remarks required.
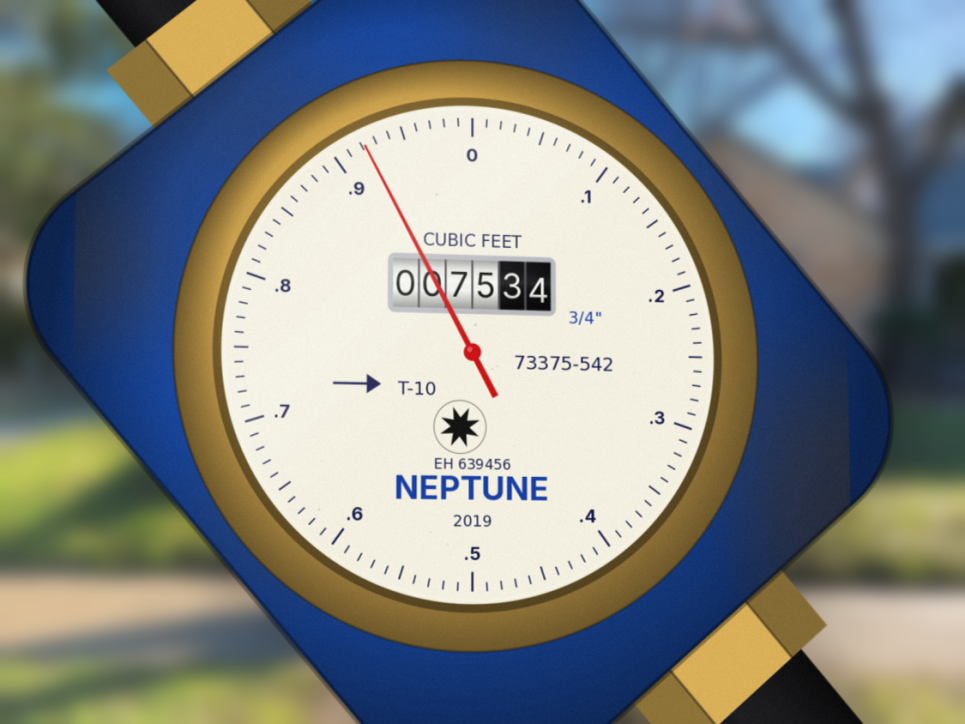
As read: {"value": 7533.92, "unit": "ft³"}
